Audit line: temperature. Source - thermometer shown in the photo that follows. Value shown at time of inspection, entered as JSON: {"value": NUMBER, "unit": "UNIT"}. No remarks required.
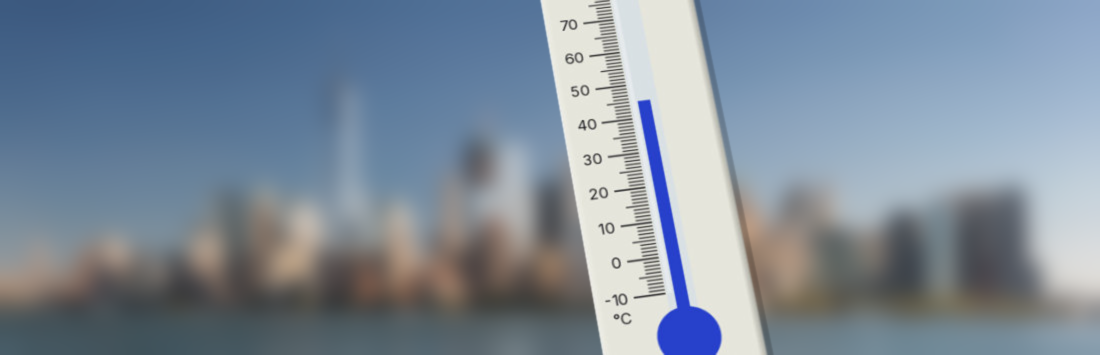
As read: {"value": 45, "unit": "°C"}
